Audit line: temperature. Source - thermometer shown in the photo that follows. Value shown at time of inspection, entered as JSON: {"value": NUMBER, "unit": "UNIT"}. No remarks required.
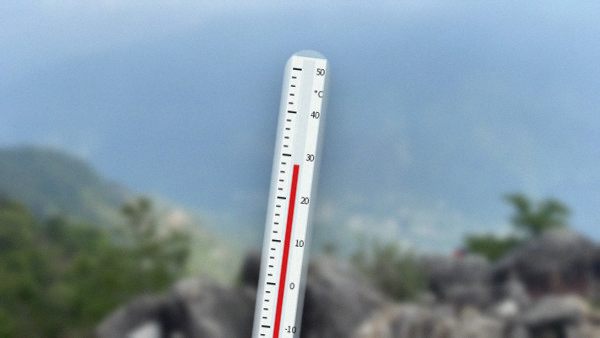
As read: {"value": 28, "unit": "°C"}
